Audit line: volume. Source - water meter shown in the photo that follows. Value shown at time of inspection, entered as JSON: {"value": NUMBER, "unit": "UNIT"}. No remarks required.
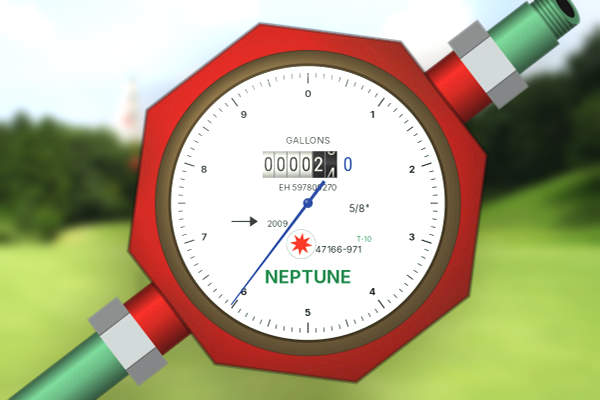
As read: {"value": 236.0, "unit": "gal"}
